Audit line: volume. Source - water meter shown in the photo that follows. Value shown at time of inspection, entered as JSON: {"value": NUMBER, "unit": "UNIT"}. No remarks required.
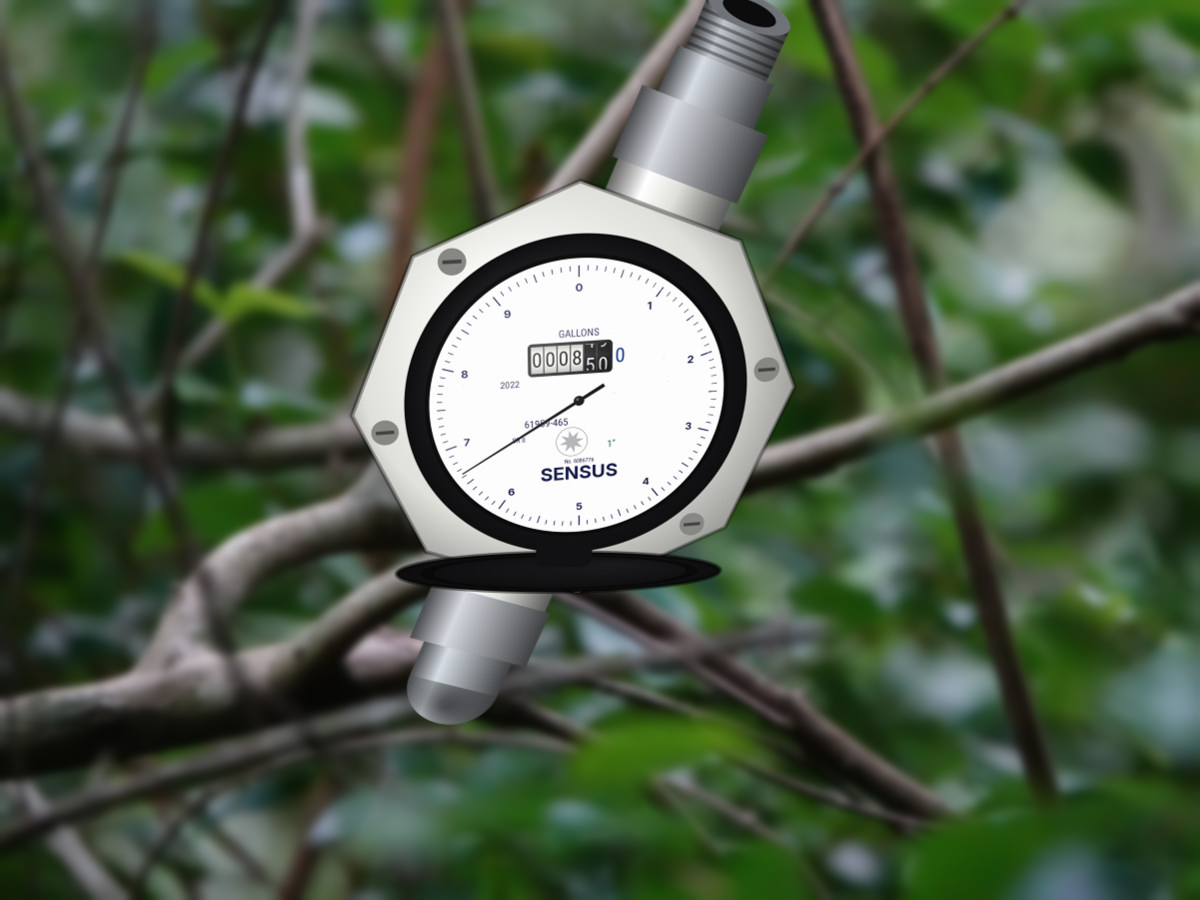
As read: {"value": 8496.6, "unit": "gal"}
